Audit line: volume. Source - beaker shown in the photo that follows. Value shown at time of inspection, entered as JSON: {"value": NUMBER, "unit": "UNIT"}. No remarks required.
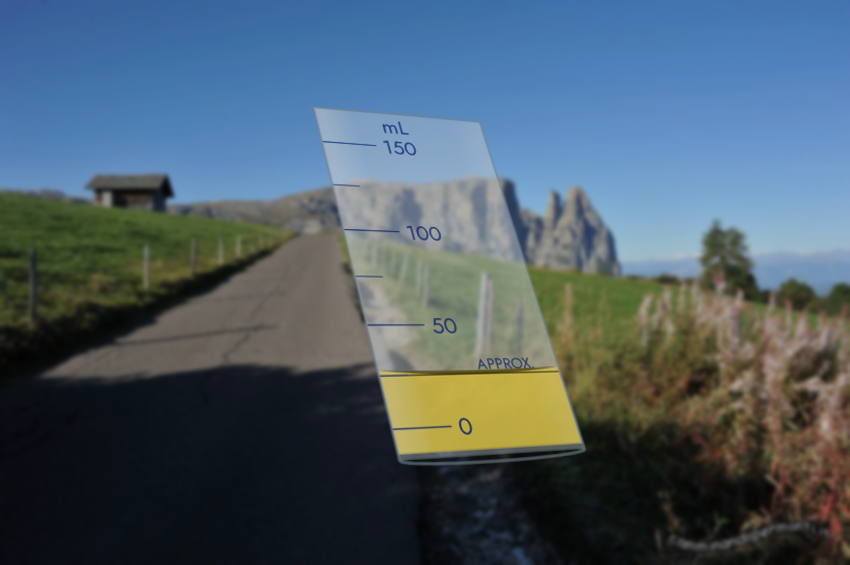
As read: {"value": 25, "unit": "mL"}
